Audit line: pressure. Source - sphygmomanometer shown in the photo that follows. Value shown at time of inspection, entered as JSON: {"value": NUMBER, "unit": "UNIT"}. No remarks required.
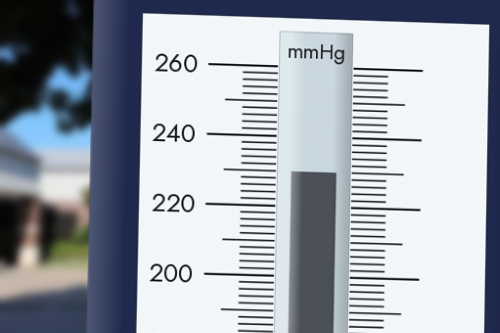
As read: {"value": 230, "unit": "mmHg"}
